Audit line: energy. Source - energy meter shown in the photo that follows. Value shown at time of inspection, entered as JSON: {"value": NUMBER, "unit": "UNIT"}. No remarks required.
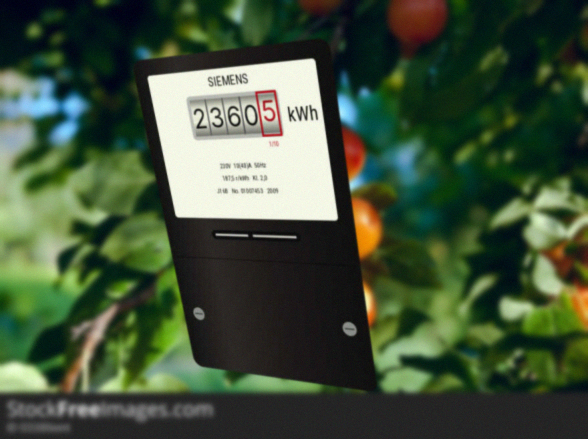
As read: {"value": 2360.5, "unit": "kWh"}
